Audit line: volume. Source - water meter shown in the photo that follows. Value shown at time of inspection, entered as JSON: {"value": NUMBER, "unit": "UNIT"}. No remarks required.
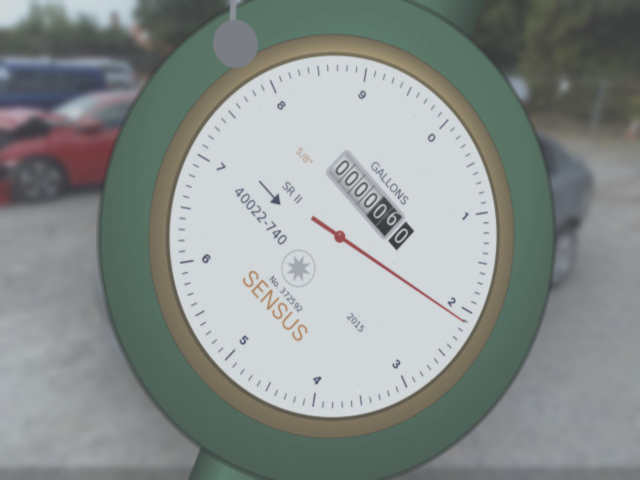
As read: {"value": 62.1, "unit": "gal"}
